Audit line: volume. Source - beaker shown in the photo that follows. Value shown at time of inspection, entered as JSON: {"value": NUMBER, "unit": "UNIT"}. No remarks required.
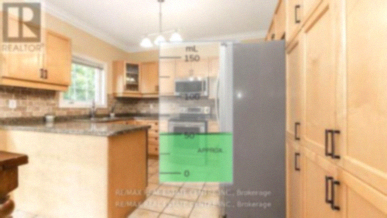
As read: {"value": 50, "unit": "mL"}
